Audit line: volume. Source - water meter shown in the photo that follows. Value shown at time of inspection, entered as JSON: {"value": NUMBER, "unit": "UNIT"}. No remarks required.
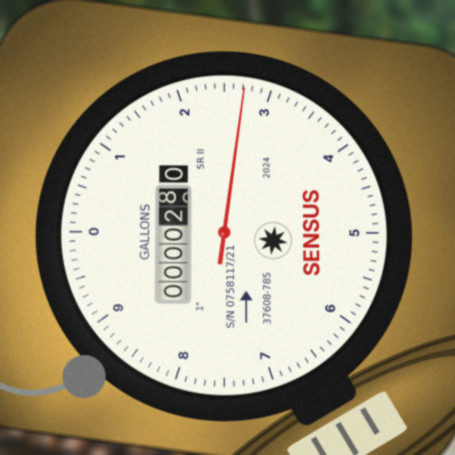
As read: {"value": 282.7, "unit": "gal"}
